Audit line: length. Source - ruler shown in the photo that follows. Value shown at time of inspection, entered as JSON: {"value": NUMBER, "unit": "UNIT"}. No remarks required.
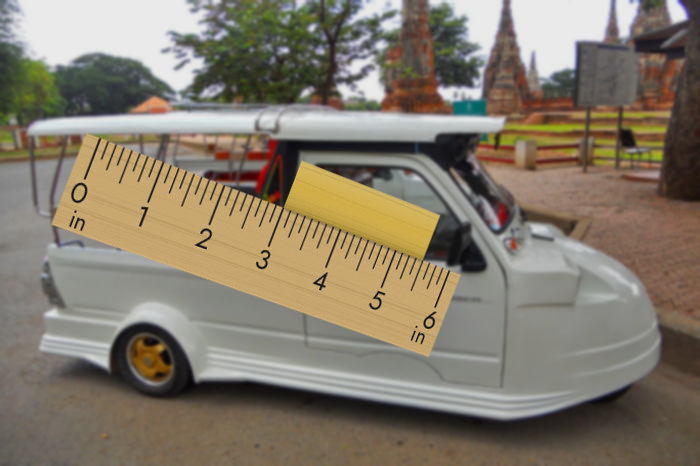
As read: {"value": 2.5, "unit": "in"}
